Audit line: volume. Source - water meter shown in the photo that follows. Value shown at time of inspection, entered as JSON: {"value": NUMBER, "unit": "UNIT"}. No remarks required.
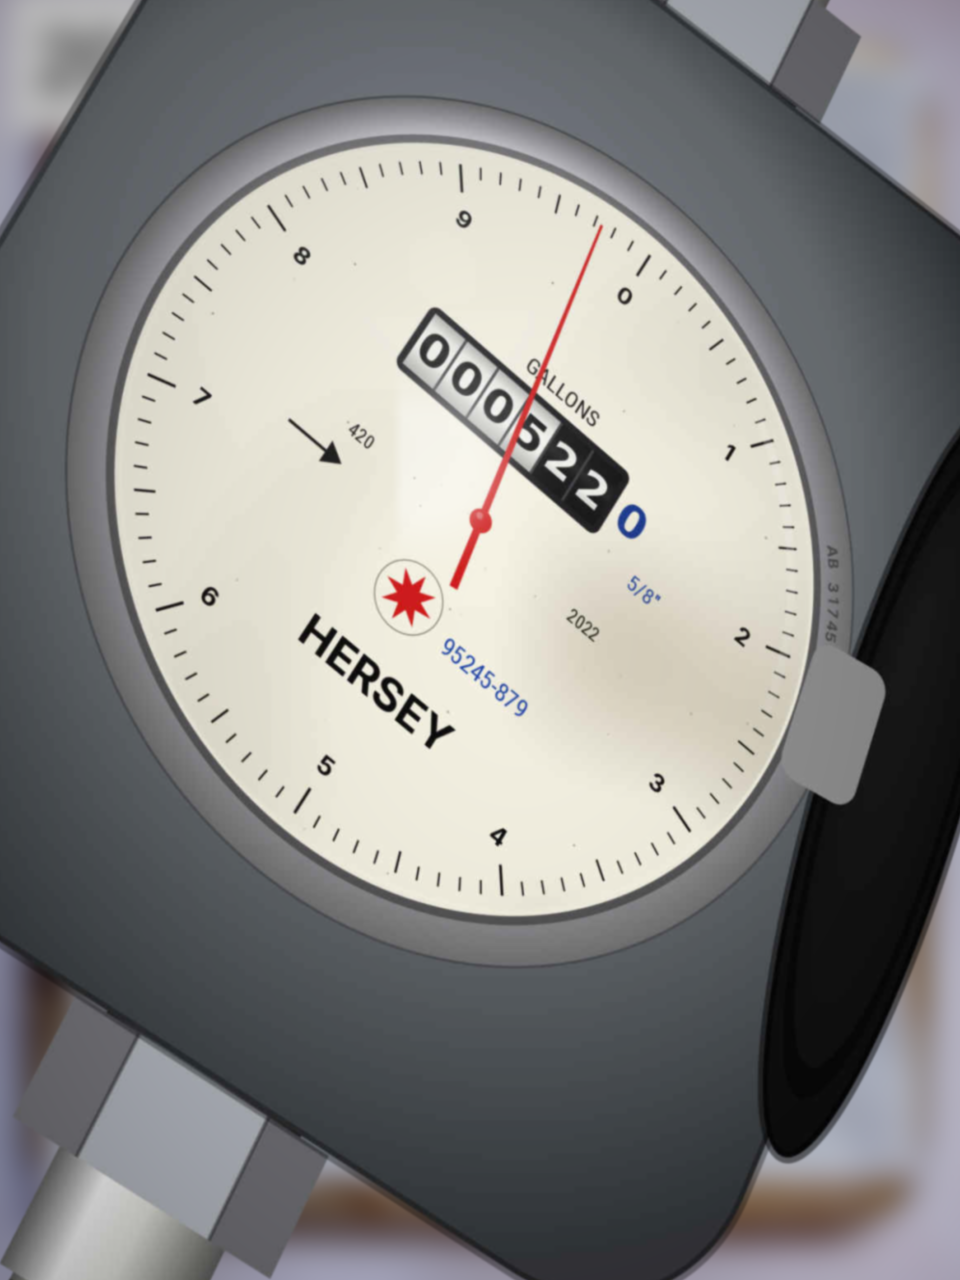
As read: {"value": 5219.7, "unit": "gal"}
